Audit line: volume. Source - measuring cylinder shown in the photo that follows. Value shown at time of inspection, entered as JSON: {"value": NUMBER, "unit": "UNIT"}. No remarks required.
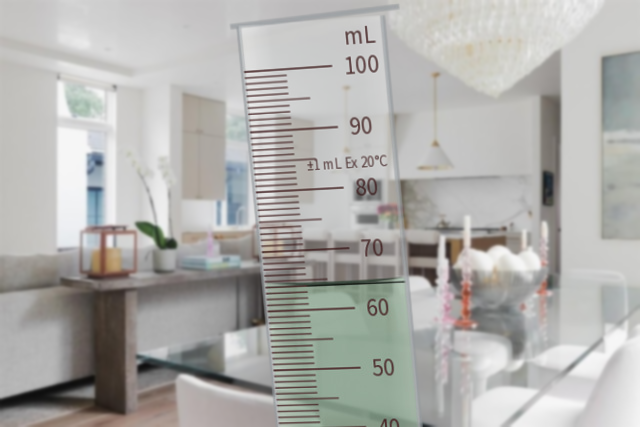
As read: {"value": 64, "unit": "mL"}
